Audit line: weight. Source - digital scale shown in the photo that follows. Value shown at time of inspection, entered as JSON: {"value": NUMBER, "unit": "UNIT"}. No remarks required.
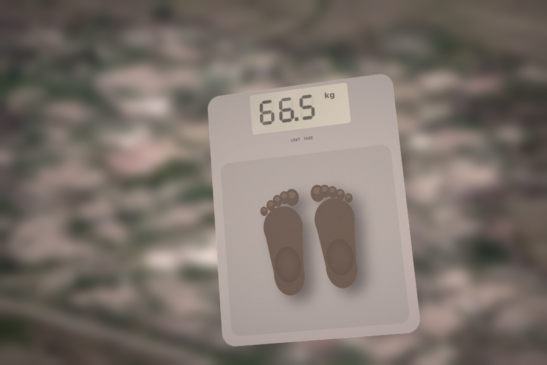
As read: {"value": 66.5, "unit": "kg"}
